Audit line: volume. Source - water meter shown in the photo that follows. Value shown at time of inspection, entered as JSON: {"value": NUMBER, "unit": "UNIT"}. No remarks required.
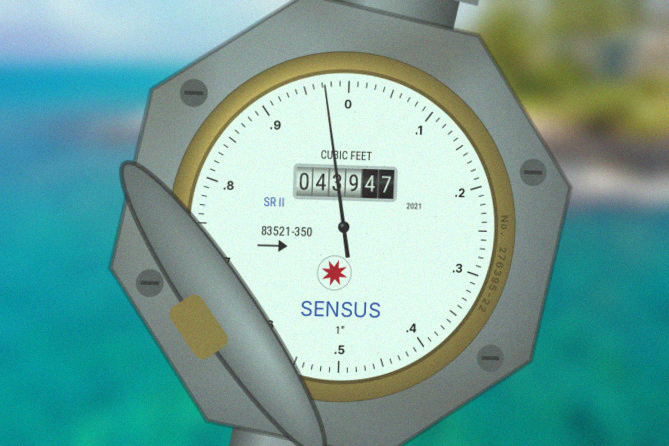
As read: {"value": 43946.97, "unit": "ft³"}
